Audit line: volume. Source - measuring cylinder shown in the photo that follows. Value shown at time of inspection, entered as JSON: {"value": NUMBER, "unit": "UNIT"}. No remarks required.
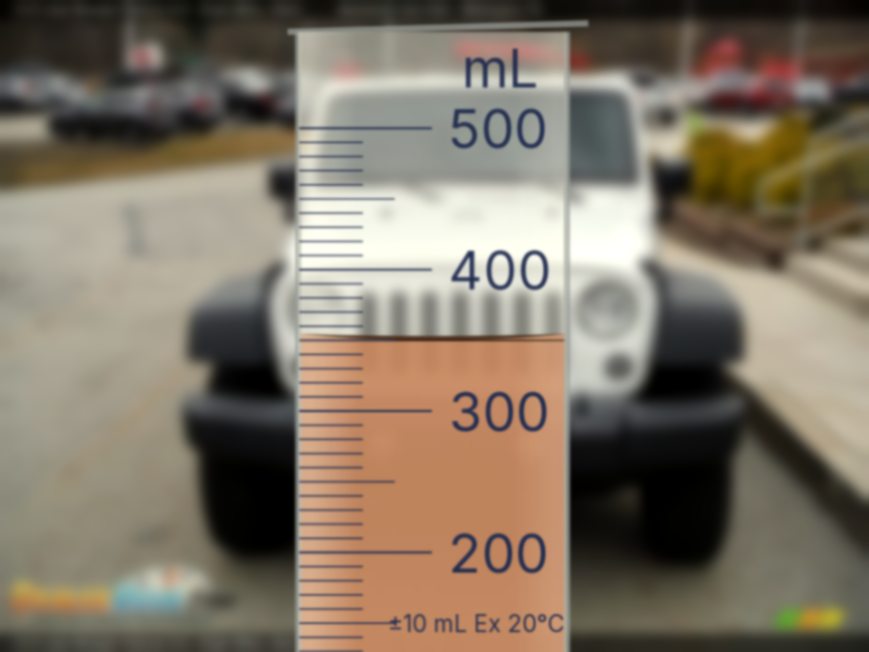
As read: {"value": 350, "unit": "mL"}
